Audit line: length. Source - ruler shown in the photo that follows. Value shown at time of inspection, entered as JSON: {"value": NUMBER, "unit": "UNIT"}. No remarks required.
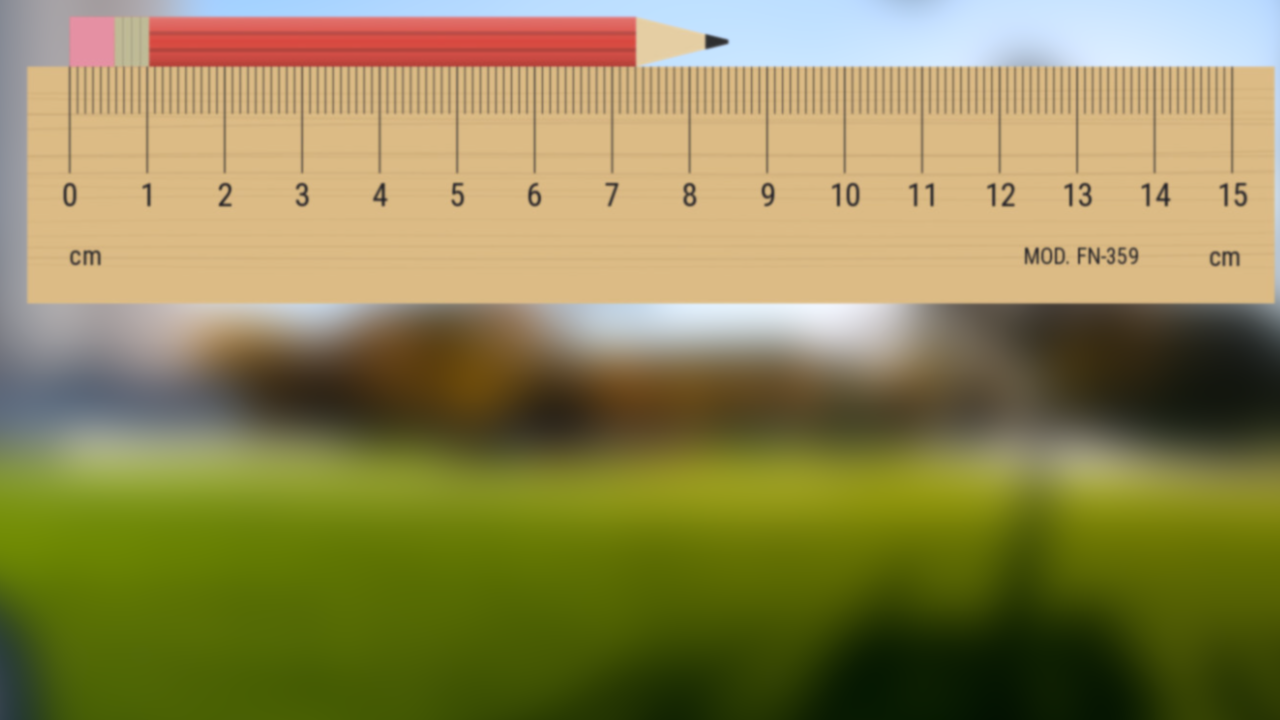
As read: {"value": 8.5, "unit": "cm"}
